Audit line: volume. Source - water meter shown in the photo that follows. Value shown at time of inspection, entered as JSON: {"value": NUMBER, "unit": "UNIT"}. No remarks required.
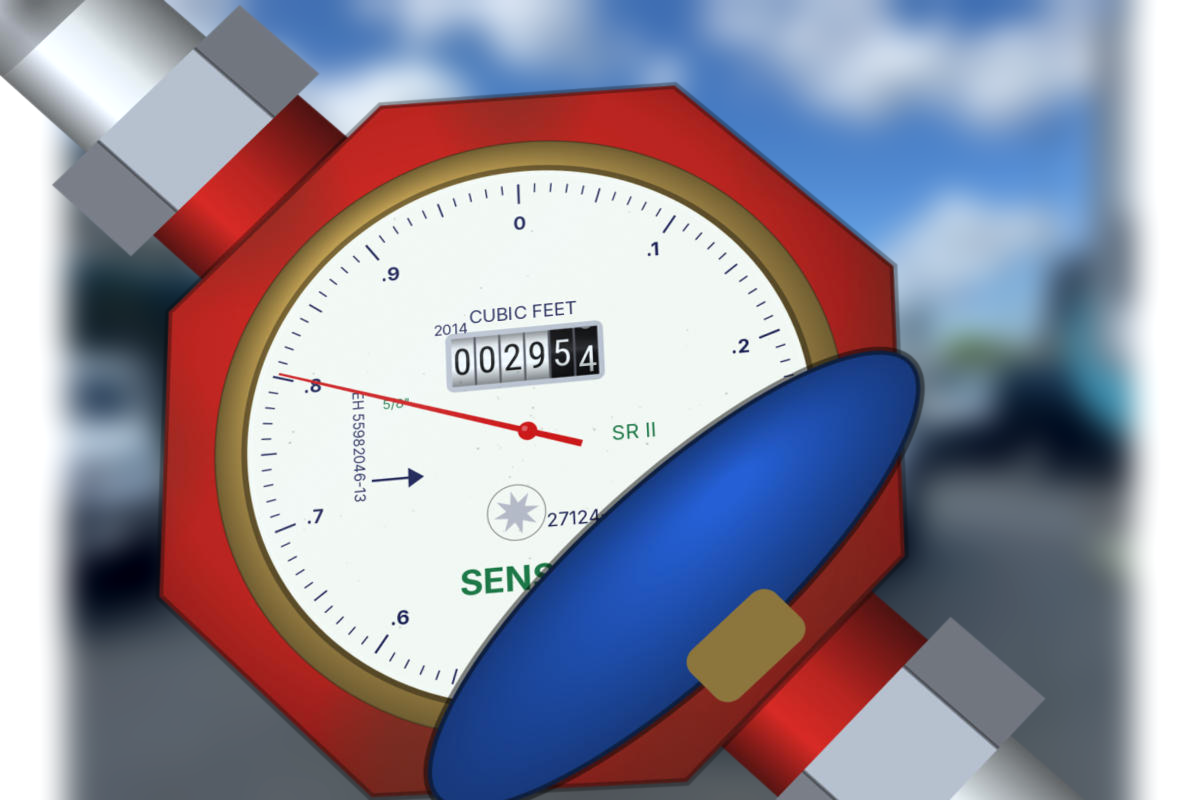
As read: {"value": 2953.80, "unit": "ft³"}
